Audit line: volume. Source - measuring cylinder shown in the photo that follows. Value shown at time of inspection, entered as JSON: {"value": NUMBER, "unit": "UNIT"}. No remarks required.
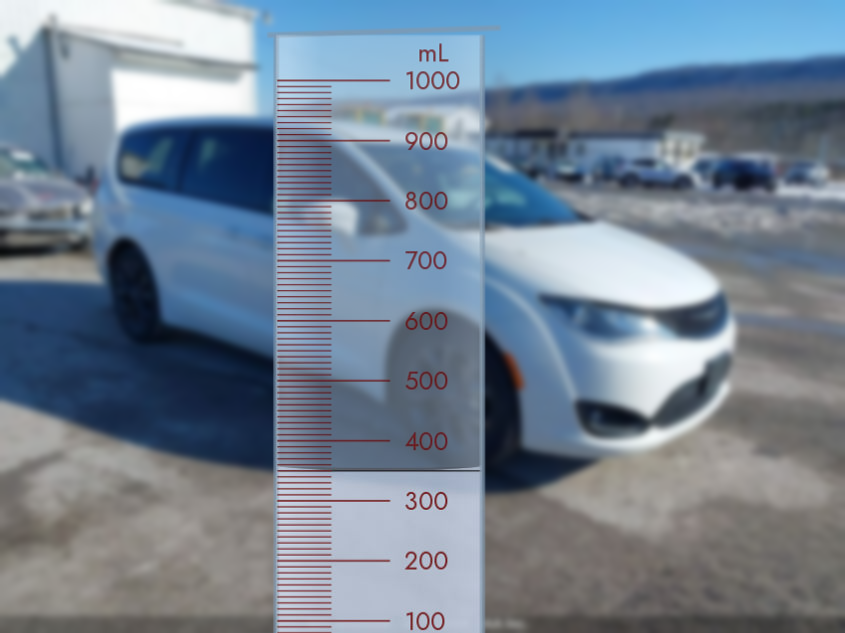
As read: {"value": 350, "unit": "mL"}
